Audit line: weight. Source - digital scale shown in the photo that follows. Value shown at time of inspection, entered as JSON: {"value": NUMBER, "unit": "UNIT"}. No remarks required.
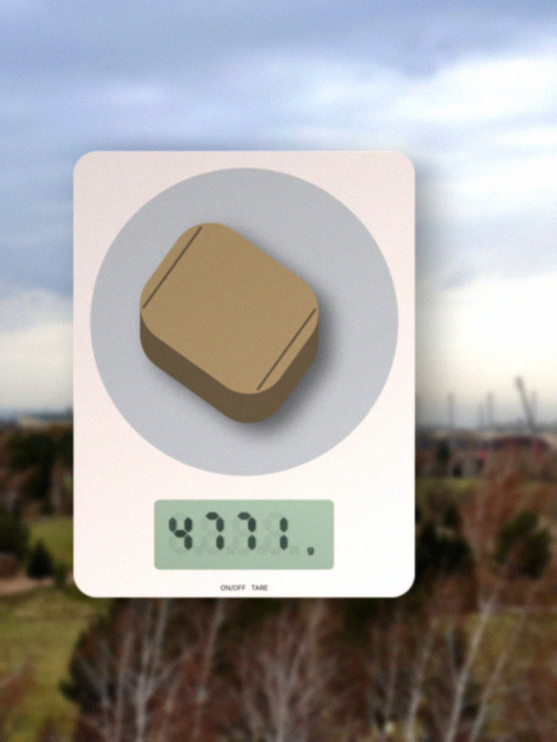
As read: {"value": 4771, "unit": "g"}
